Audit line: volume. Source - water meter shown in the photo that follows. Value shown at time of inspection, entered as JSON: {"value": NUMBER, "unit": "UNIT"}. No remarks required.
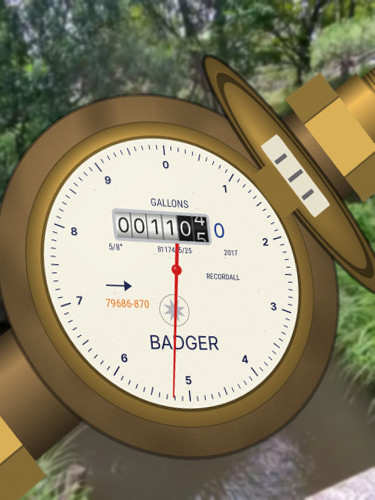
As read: {"value": 11045.2, "unit": "gal"}
